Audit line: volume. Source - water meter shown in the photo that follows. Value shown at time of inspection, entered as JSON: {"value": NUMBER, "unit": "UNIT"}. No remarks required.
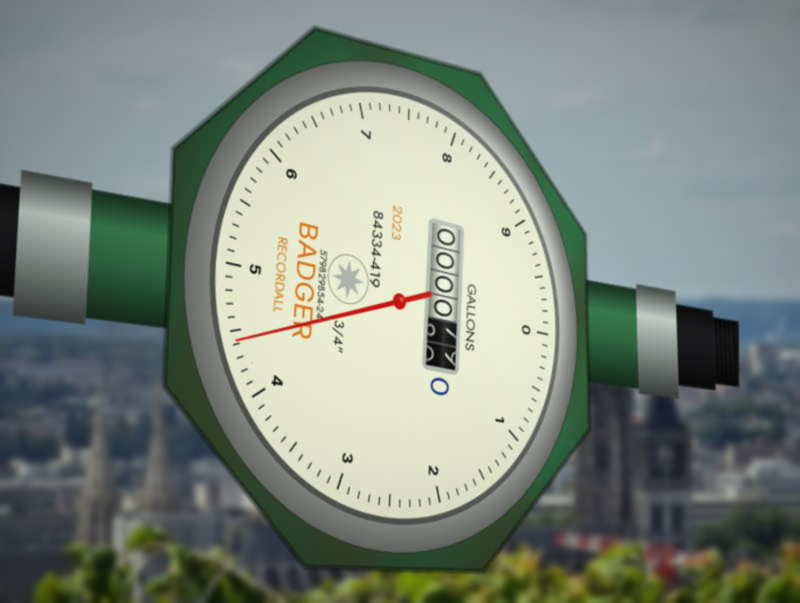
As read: {"value": 794.4, "unit": "gal"}
